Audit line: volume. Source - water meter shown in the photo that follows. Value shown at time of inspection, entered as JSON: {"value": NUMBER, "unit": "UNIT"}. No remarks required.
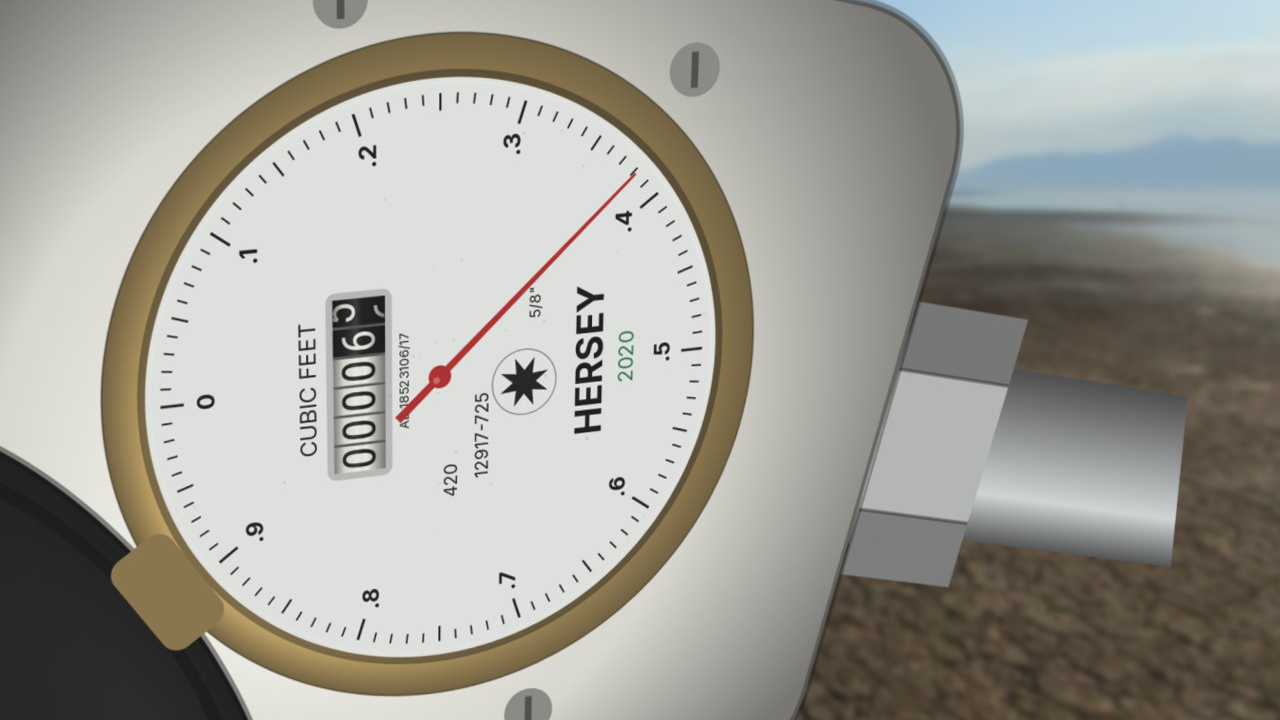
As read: {"value": 65.38, "unit": "ft³"}
